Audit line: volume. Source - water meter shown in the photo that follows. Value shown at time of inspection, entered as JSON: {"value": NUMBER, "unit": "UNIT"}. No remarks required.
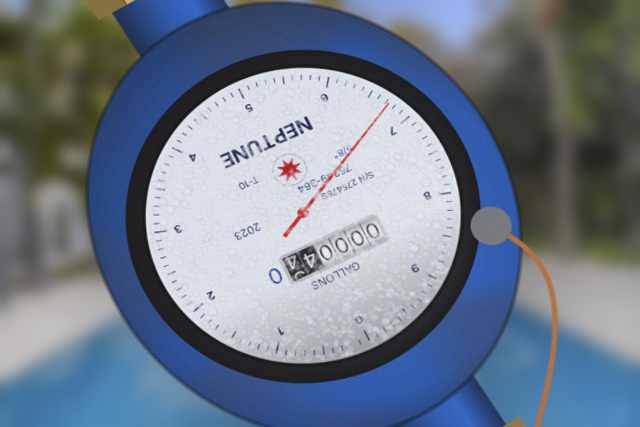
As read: {"value": 436.7, "unit": "gal"}
